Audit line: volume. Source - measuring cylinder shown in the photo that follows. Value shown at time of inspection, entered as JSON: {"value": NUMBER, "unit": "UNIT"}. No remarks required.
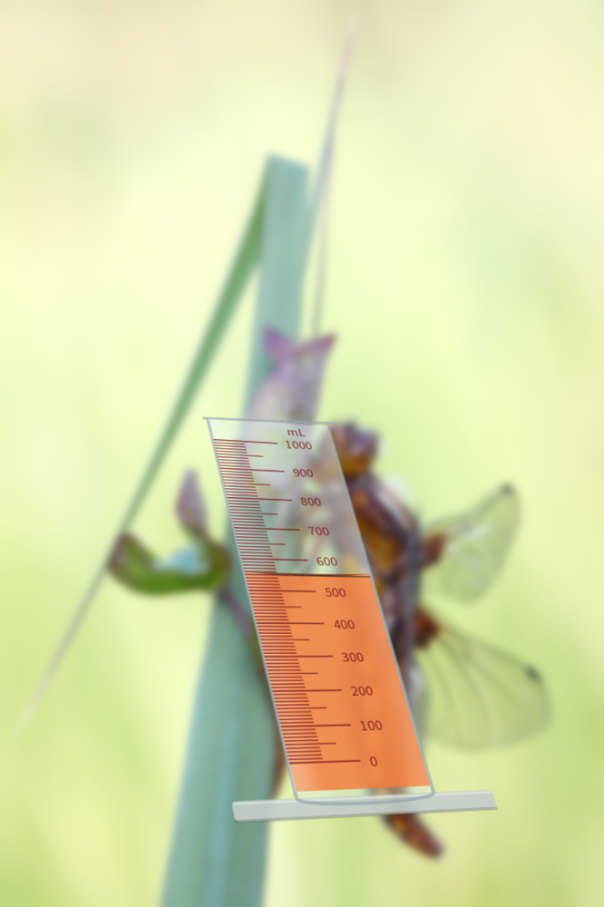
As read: {"value": 550, "unit": "mL"}
